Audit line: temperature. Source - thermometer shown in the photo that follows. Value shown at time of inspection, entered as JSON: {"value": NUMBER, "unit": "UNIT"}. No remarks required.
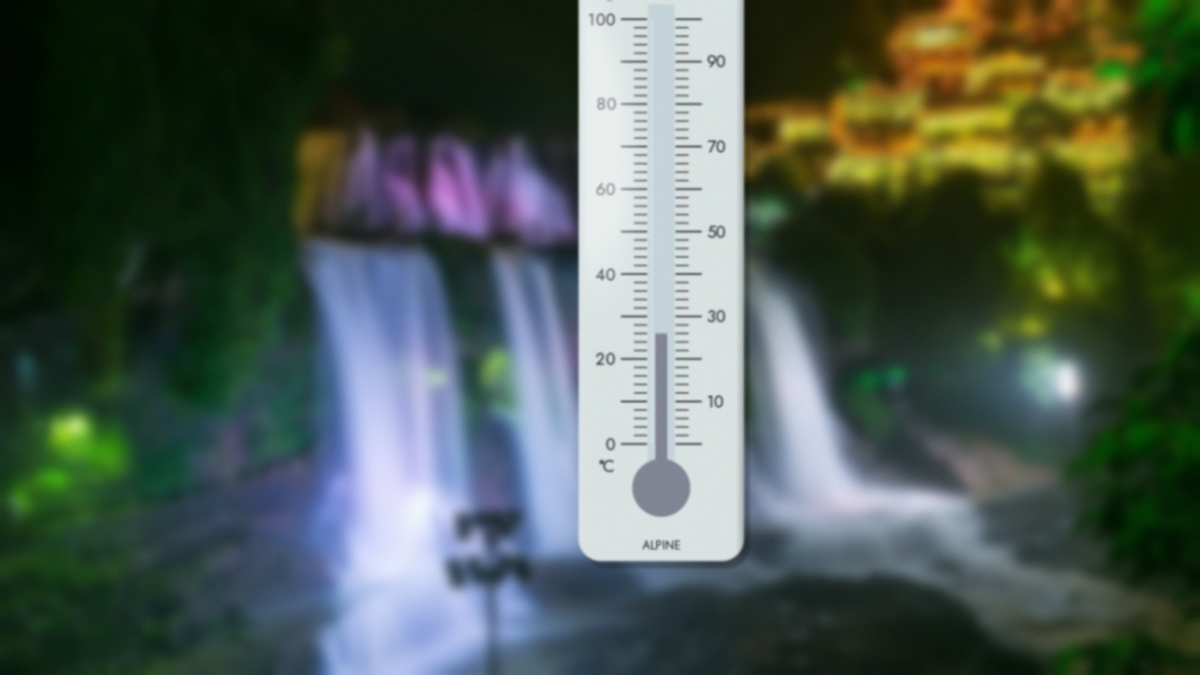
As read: {"value": 26, "unit": "°C"}
